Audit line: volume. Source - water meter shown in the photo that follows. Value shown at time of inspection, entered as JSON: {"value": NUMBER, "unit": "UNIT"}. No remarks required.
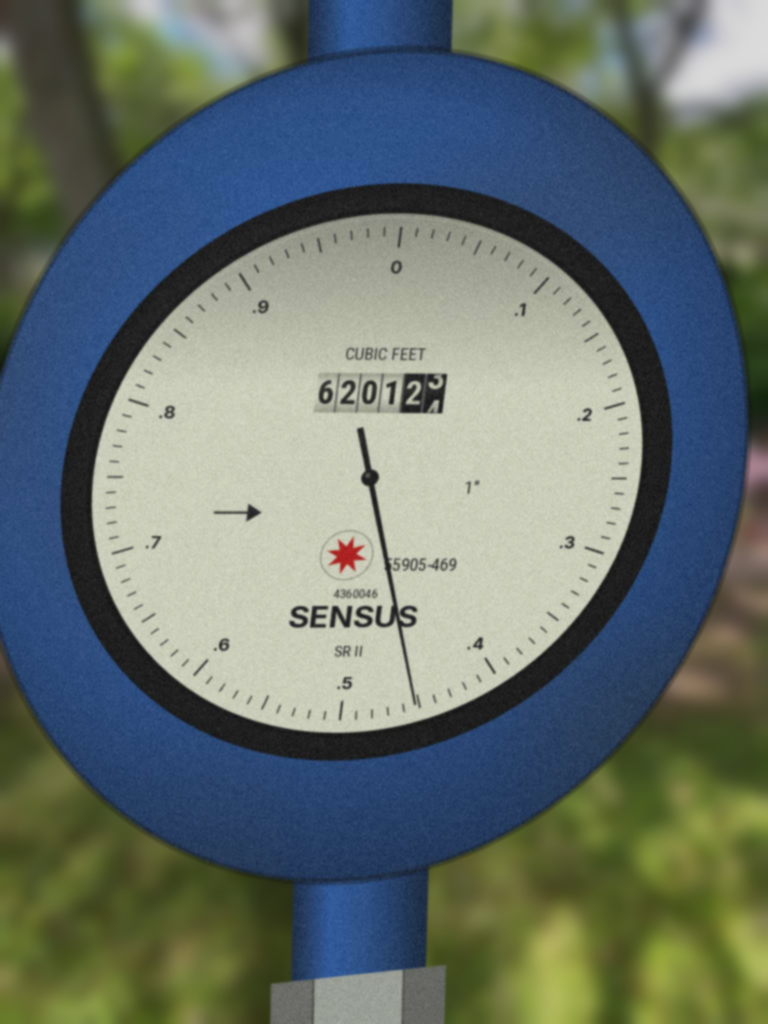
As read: {"value": 620123.45, "unit": "ft³"}
